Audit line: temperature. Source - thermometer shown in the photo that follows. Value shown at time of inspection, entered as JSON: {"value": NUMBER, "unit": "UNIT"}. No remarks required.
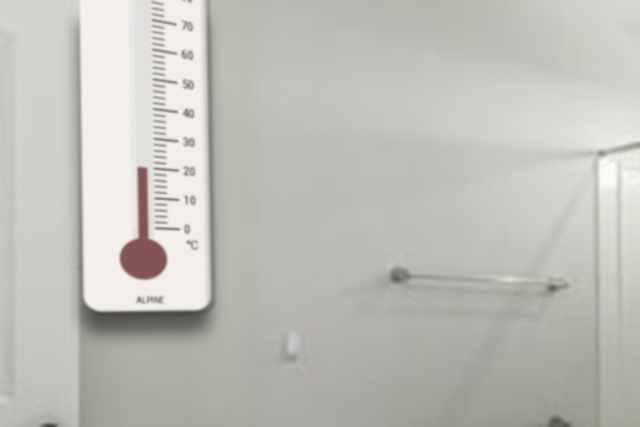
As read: {"value": 20, "unit": "°C"}
